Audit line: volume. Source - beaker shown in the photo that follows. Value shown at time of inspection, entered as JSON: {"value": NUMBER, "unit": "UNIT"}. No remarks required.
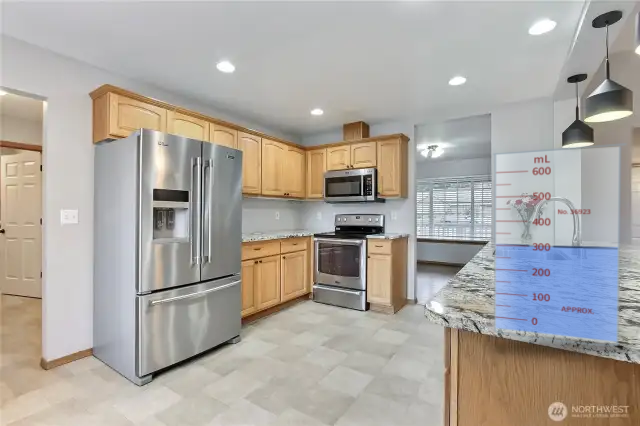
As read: {"value": 300, "unit": "mL"}
